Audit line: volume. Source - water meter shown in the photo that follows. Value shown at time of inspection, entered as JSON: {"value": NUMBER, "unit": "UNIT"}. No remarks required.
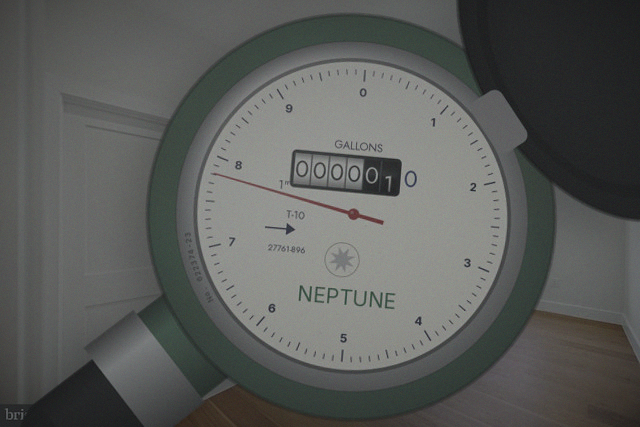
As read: {"value": 7.8, "unit": "gal"}
